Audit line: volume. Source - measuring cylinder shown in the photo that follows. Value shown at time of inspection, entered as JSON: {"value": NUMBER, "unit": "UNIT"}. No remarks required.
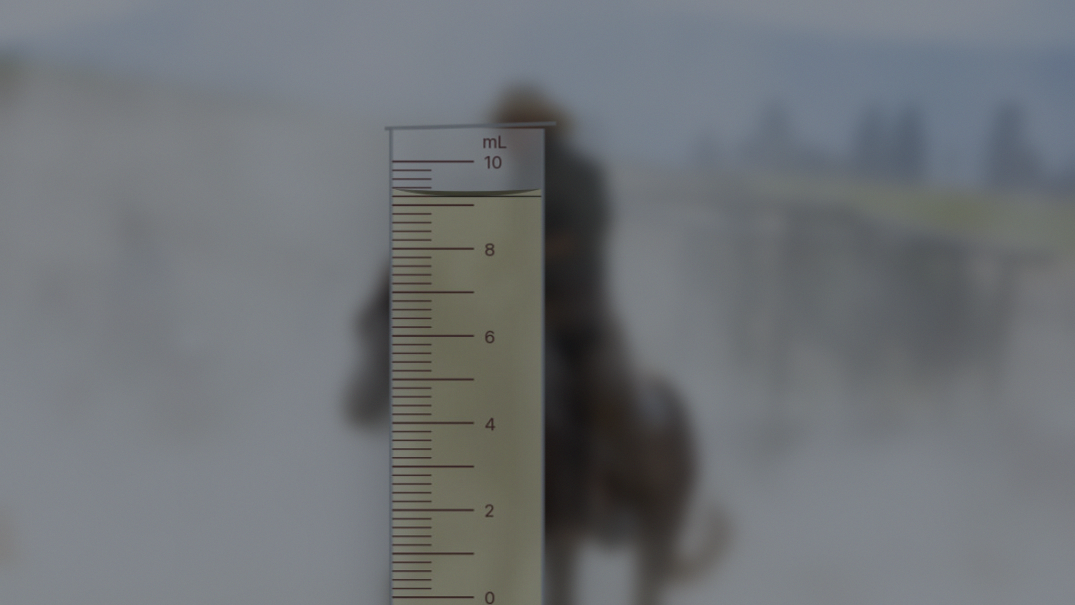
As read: {"value": 9.2, "unit": "mL"}
